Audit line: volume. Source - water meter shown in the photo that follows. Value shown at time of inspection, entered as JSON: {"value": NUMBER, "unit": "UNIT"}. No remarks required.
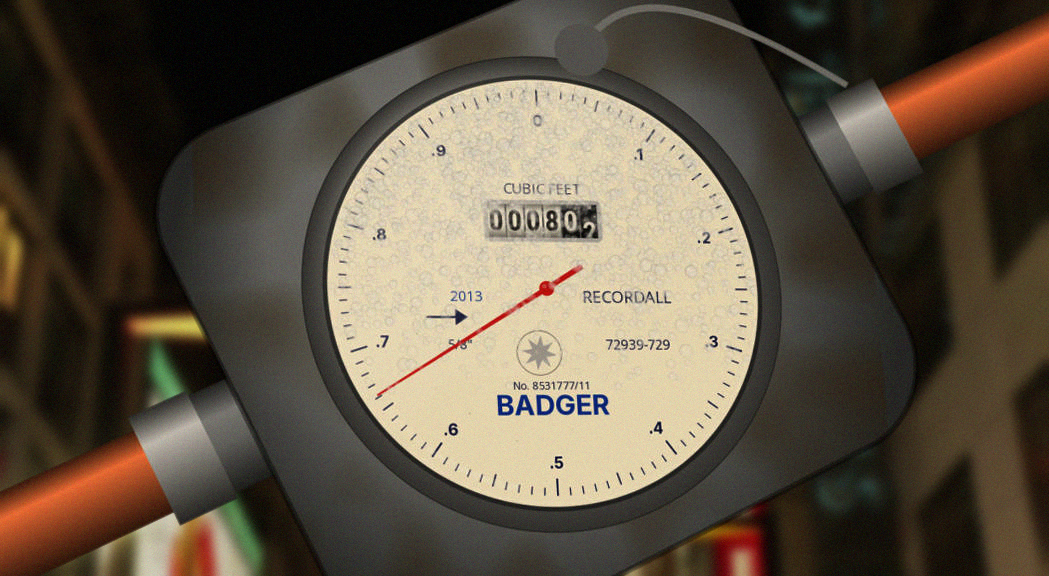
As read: {"value": 801.66, "unit": "ft³"}
